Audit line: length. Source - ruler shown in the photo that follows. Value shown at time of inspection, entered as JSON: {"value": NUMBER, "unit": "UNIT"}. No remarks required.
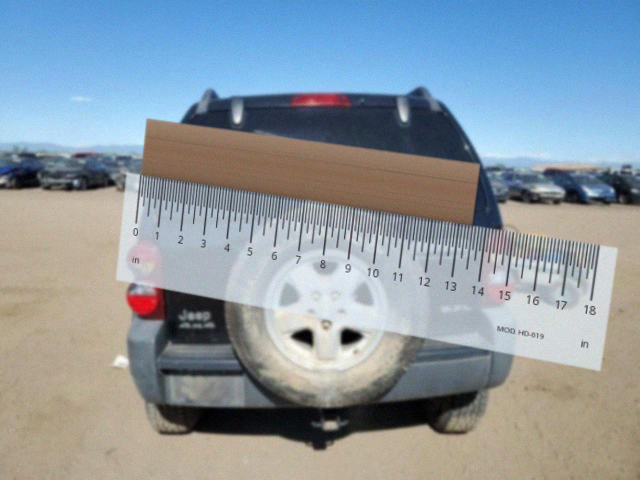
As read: {"value": 13.5, "unit": "in"}
